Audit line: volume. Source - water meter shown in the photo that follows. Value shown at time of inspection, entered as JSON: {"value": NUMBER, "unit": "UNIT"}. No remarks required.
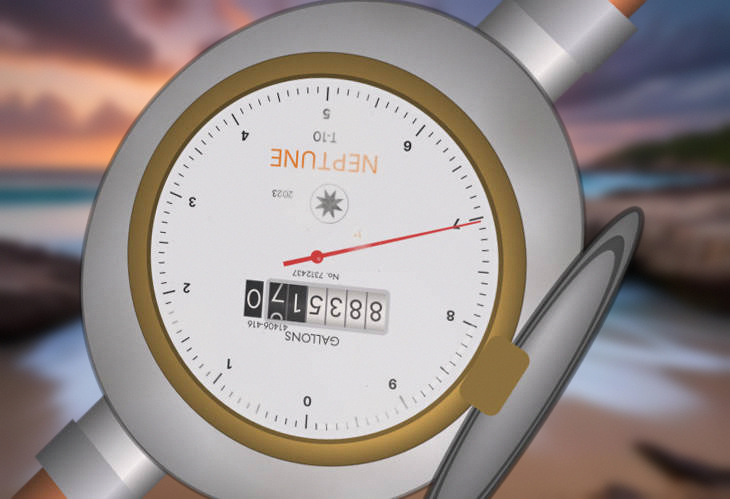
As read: {"value": 8835167.0, "unit": "gal"}
